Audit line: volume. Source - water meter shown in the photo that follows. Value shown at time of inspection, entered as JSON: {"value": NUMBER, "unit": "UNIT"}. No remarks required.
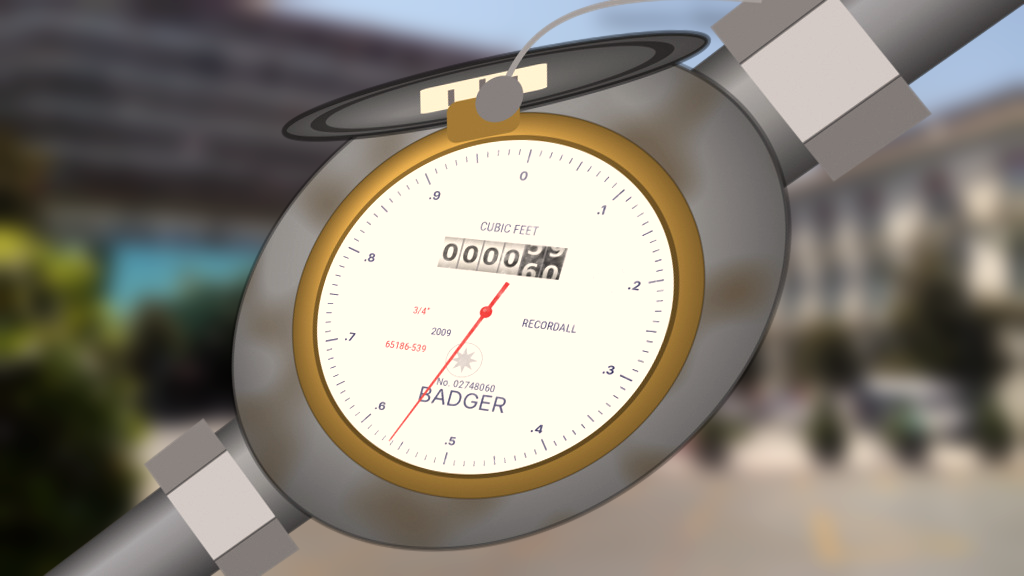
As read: {"value": 59.56, "unit": "ft³"}
